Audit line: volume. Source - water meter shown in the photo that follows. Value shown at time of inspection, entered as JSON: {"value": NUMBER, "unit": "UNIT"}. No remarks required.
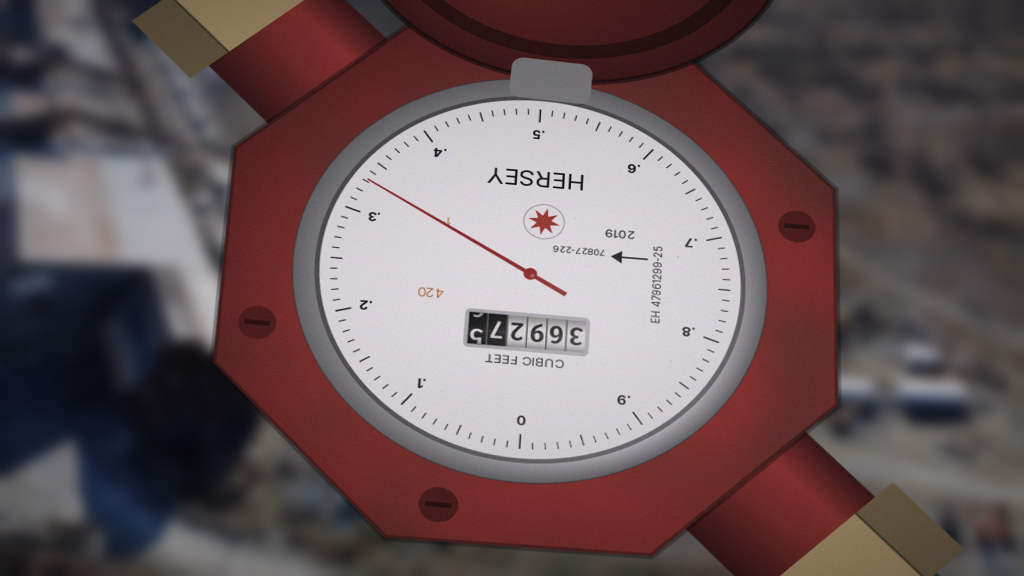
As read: {"value": 369275.33, "unit": "ft³"}
